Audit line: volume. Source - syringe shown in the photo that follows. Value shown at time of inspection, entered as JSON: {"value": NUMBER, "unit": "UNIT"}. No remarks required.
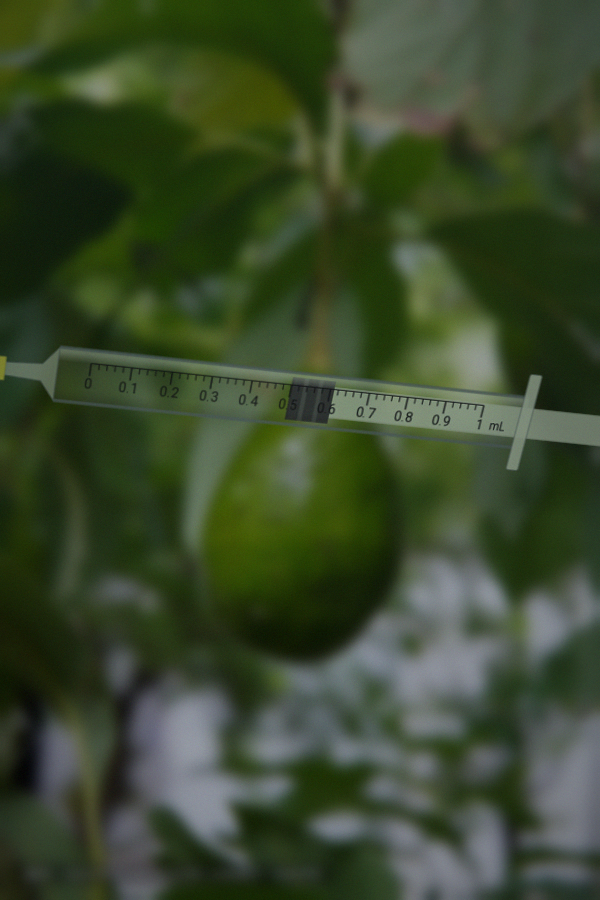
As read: {"value": 0.5, "unit": "mL"}
